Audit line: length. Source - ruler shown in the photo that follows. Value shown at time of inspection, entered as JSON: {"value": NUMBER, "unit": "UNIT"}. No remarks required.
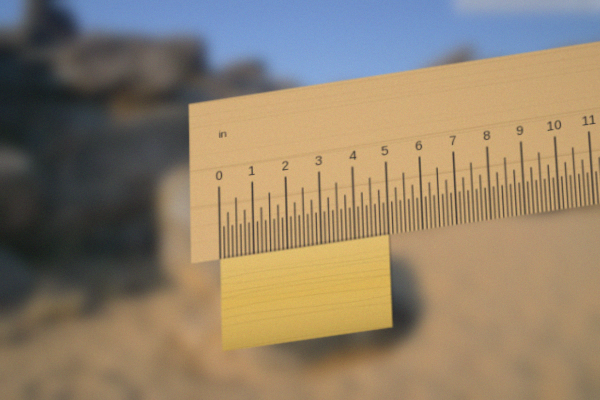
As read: {"value": 5, "unit": "in"}
